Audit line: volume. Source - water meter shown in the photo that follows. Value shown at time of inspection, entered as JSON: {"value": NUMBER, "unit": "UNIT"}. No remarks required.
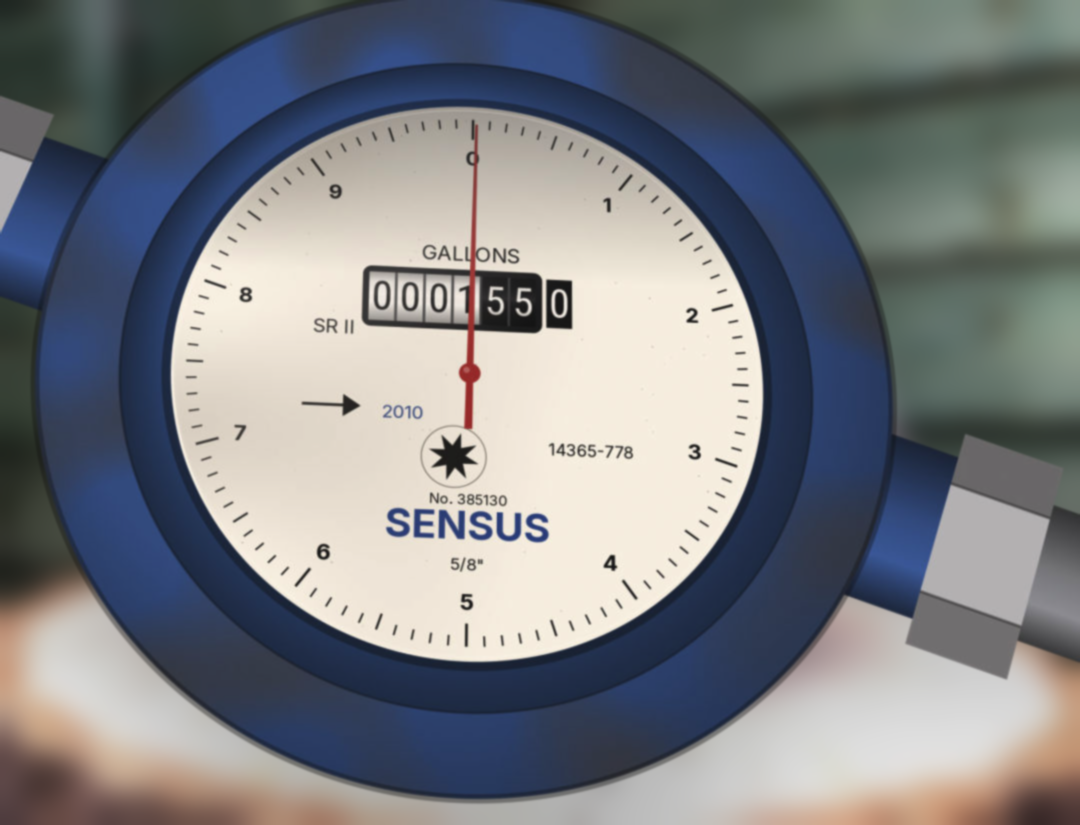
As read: {"value": 1550.0, "unit": "gal"}
